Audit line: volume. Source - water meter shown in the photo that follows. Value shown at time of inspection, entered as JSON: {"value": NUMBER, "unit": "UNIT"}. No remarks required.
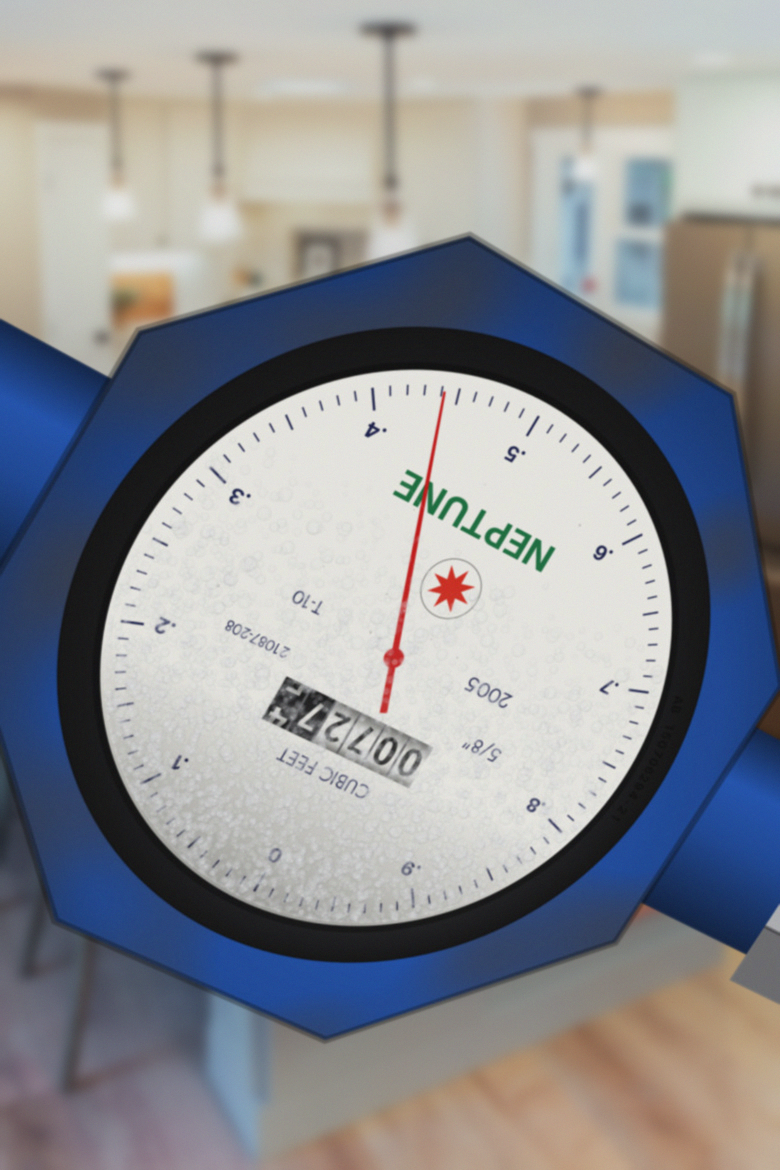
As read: {"value": 7274.44, "unit": "ft³"}
